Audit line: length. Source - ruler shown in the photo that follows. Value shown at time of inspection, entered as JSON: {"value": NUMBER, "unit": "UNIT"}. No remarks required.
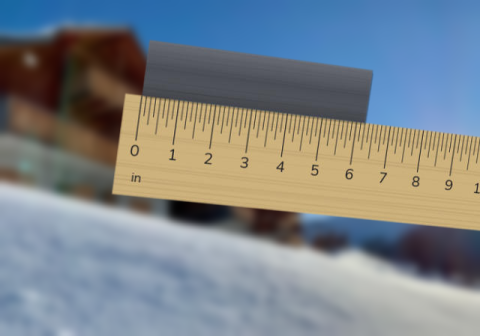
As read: {"value": 6.25, "unit": "in"}
